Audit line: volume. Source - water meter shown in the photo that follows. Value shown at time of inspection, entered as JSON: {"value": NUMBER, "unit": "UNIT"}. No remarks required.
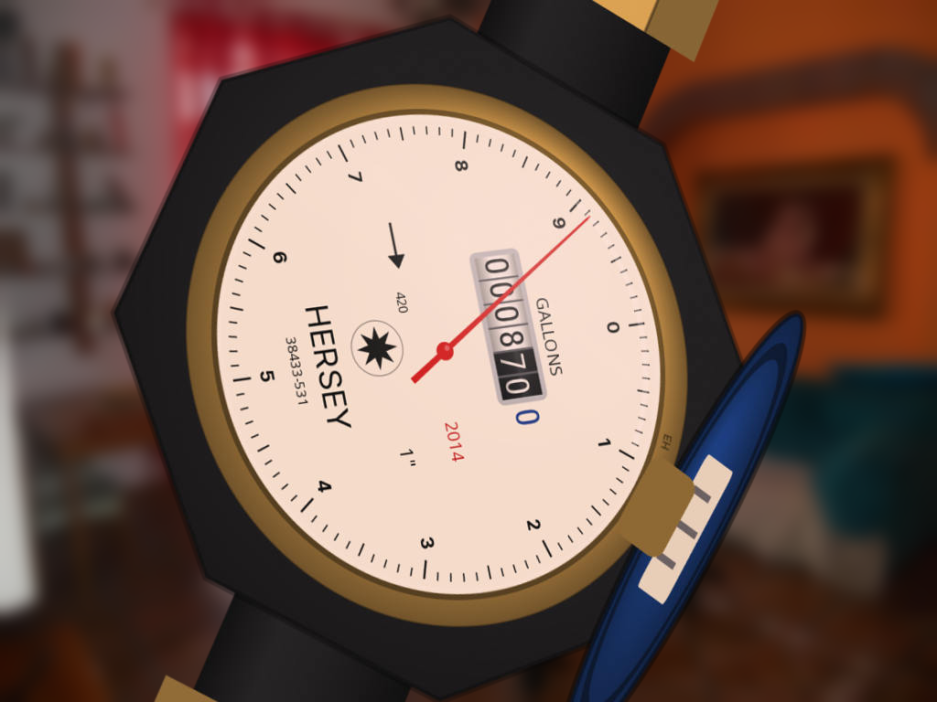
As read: {"value": 8699.1, "unit": "gal"}
